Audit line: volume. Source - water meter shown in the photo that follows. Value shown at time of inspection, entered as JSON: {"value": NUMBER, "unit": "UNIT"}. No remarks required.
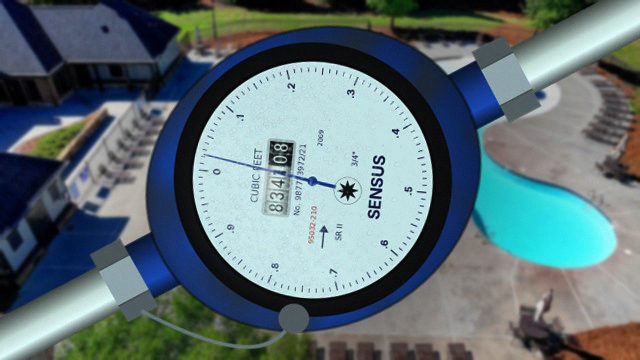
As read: {"value": 834108.02, "unit": "ft³"}
